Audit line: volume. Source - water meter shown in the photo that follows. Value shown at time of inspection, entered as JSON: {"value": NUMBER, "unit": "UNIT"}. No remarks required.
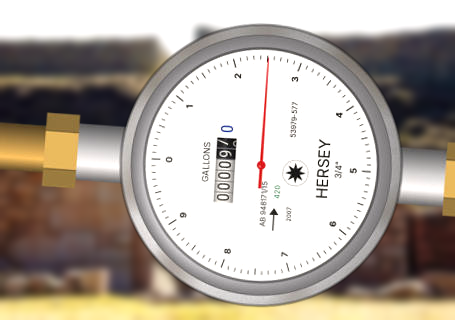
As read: {"value": 972.5, "unit": "gal"}
